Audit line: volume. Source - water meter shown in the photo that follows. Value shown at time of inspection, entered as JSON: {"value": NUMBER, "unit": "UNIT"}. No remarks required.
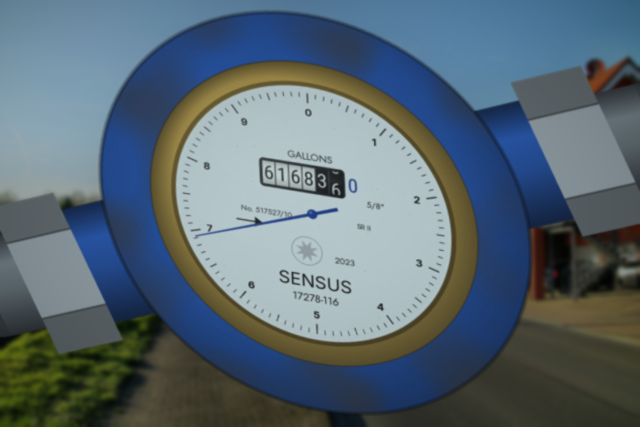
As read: {"value": 6168356.9, "unit": "gal"}
